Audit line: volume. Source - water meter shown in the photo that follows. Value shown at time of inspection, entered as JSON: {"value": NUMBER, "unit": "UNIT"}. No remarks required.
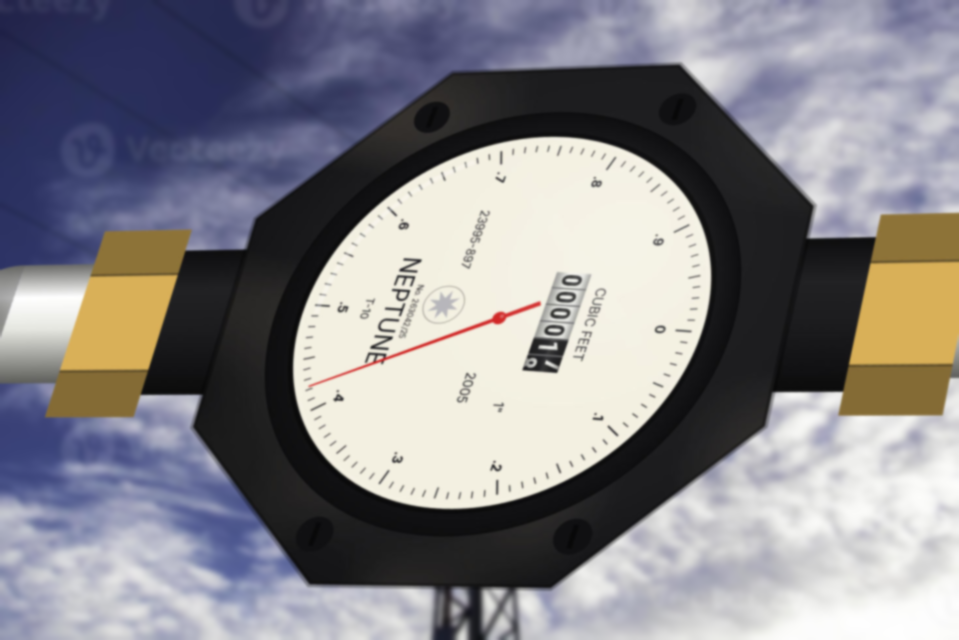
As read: {"value": 17.42, "unit": "ft³"}
